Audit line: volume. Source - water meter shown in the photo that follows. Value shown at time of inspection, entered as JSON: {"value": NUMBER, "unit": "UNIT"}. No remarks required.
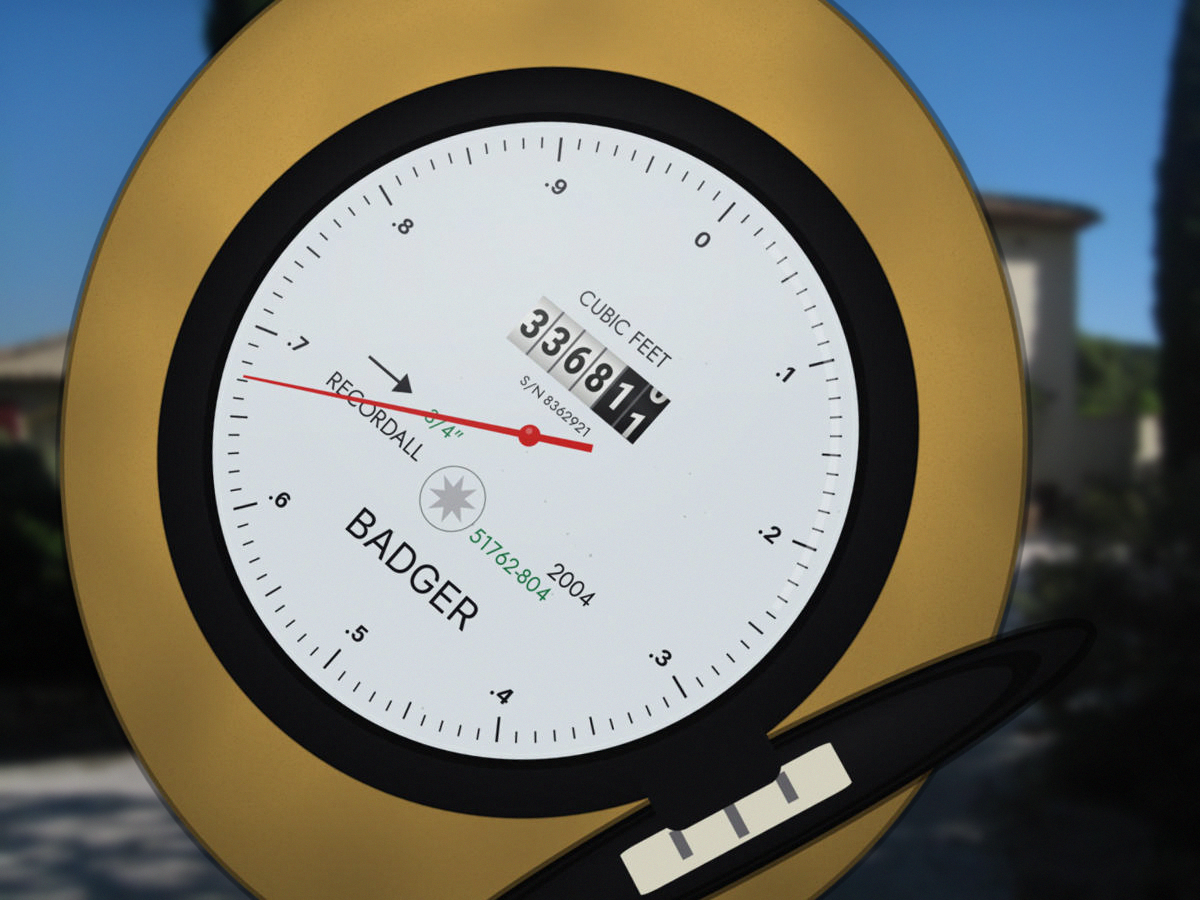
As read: {"value": 336810.67, "unit": "ft³"}
